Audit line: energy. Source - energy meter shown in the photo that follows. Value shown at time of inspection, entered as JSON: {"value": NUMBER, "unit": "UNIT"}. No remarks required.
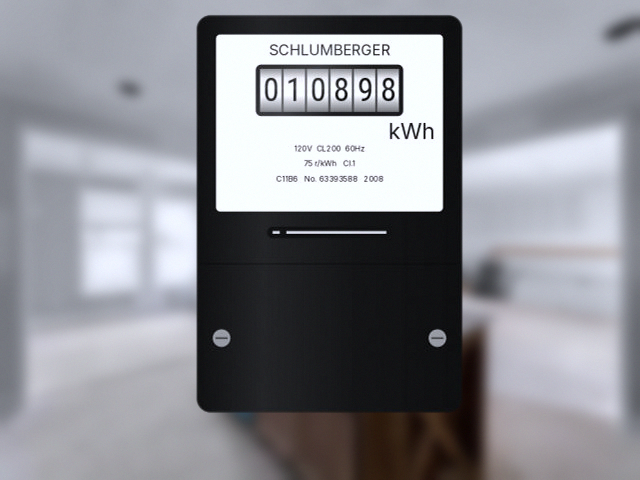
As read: {"value": 10898, "unit": "kWh"}
